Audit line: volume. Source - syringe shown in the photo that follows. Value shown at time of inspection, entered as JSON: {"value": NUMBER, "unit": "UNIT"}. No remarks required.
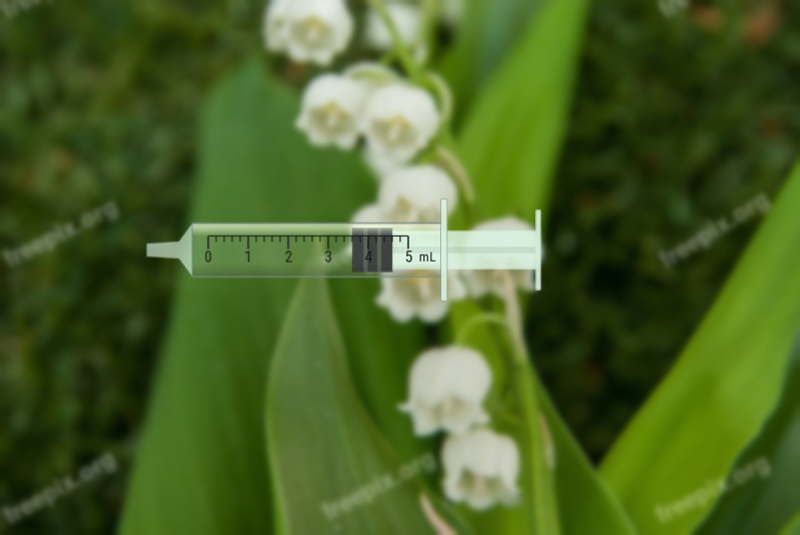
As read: {"value": 3.6, "unit": "mL"}
